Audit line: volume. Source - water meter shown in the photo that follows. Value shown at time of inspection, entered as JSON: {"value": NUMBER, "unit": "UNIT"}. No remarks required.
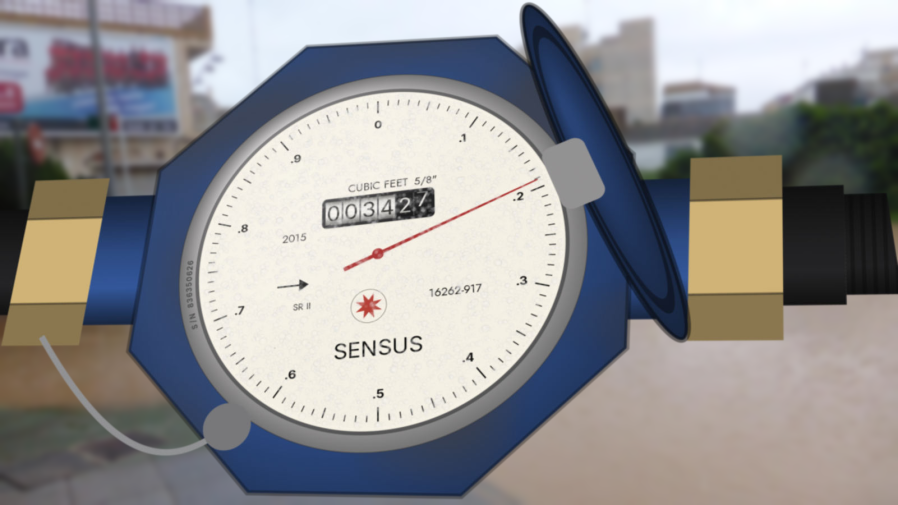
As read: {"value": 3427.19, "unit": "ft³"}
